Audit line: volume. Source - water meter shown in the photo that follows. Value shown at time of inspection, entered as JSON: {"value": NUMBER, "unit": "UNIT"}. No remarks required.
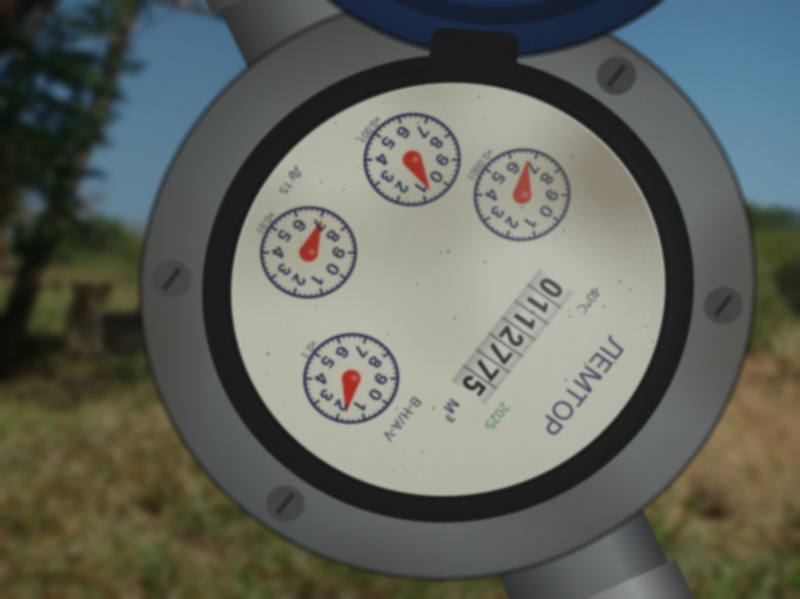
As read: {"value": 112775.1706, "unit": "m³"}
